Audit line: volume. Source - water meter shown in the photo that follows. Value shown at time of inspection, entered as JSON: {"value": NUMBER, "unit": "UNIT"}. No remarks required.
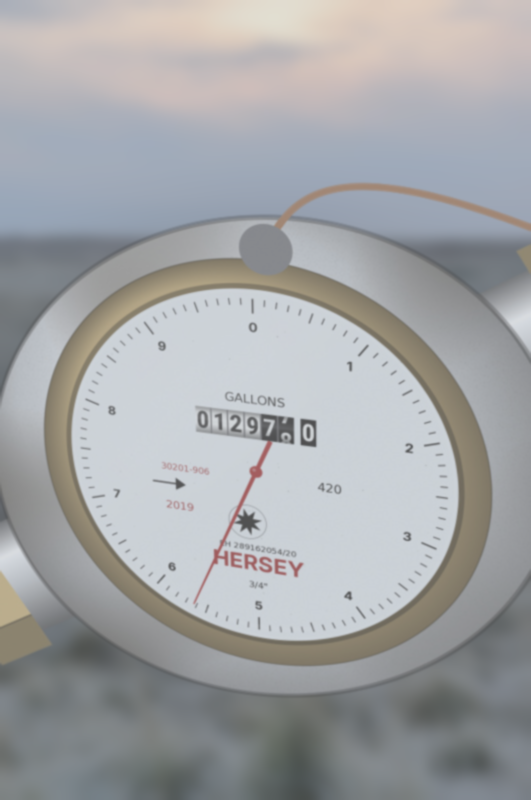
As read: {"value": 129775.6, "unit": "gal"}
